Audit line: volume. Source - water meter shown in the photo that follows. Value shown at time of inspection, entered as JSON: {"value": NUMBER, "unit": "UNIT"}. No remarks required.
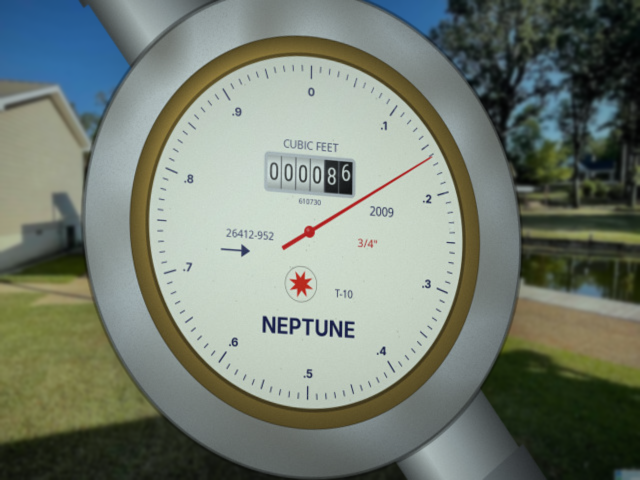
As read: {"value": 86.16, "unit": "ft³"}
